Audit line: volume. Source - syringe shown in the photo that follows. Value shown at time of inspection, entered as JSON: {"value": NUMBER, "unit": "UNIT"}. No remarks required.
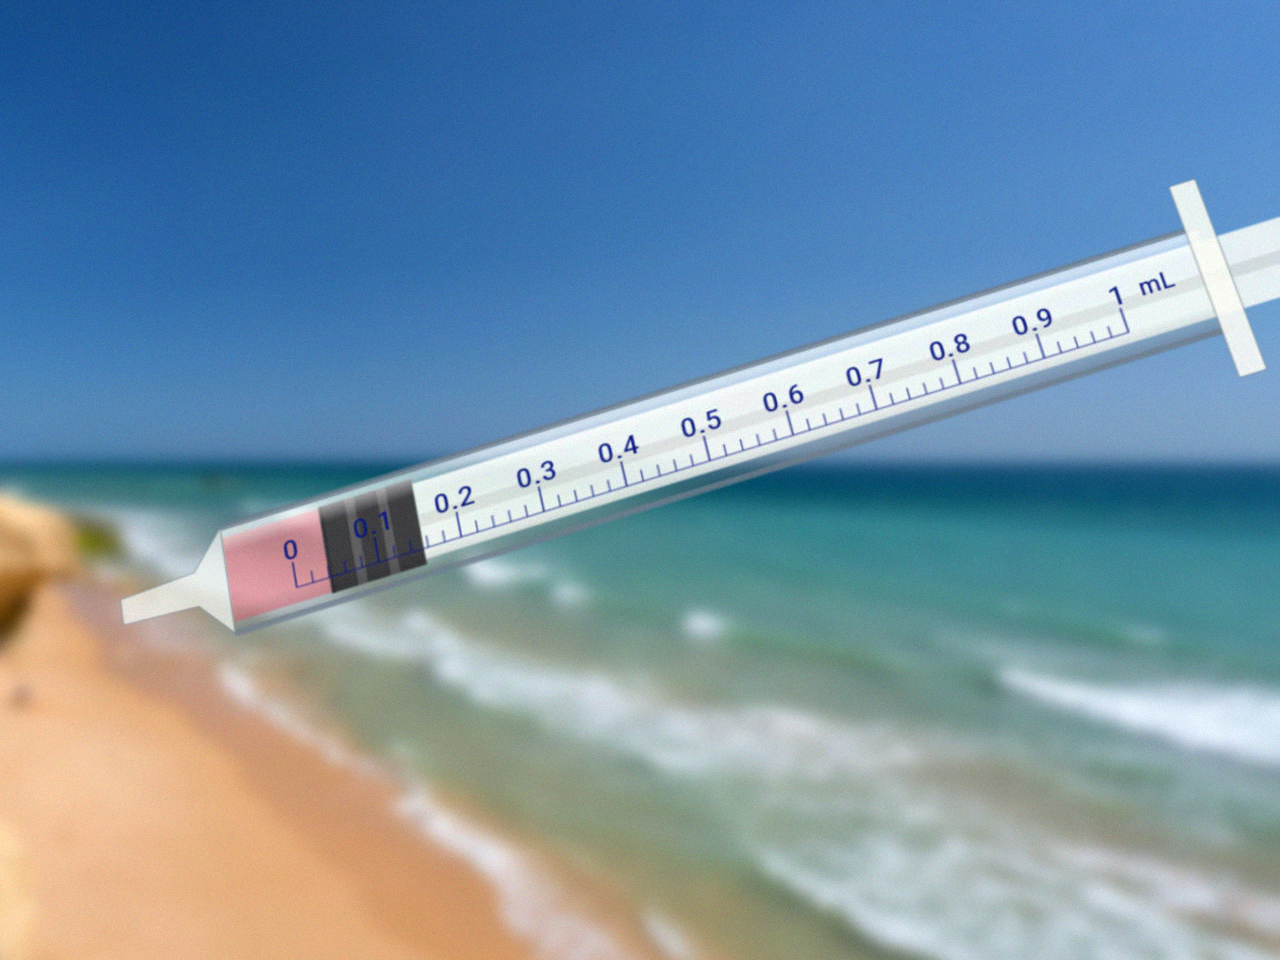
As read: {"value": 0.04, "unit": "mL"}
